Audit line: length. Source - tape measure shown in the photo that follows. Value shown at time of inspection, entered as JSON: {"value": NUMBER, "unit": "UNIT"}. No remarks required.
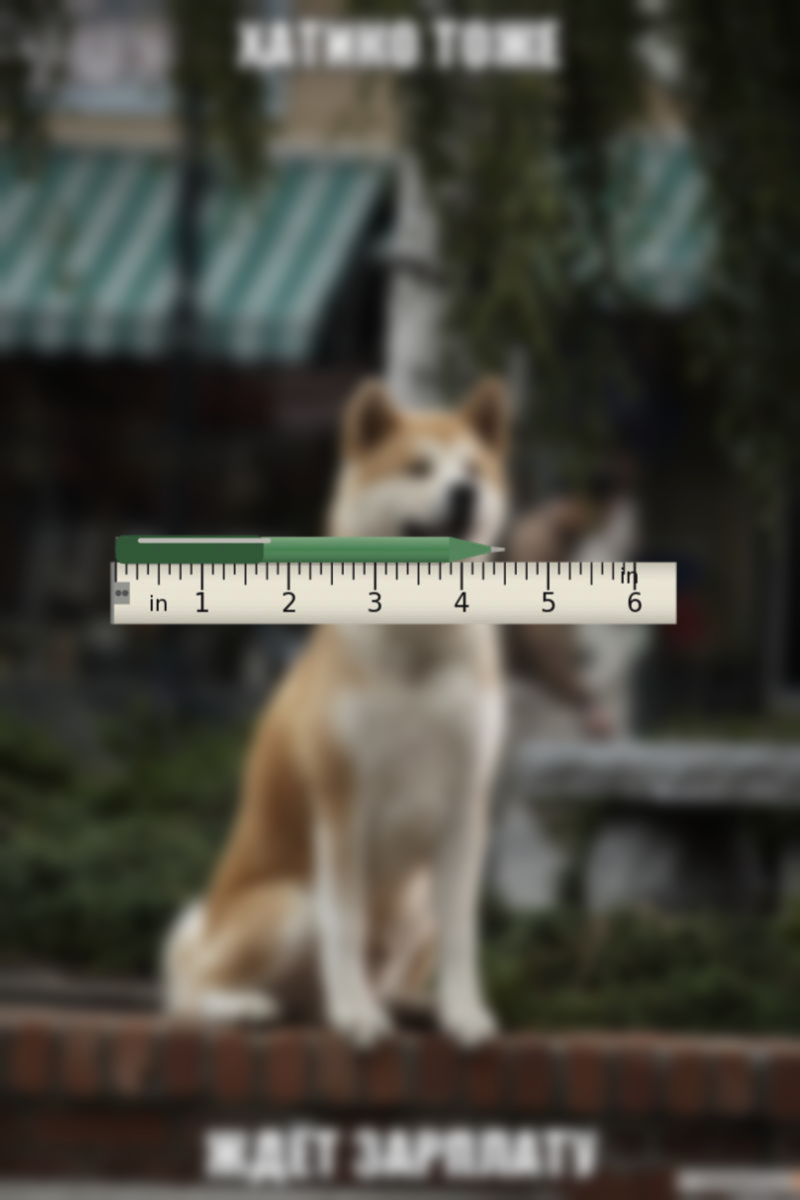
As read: {"value": 4.5, "unit": "in"}
